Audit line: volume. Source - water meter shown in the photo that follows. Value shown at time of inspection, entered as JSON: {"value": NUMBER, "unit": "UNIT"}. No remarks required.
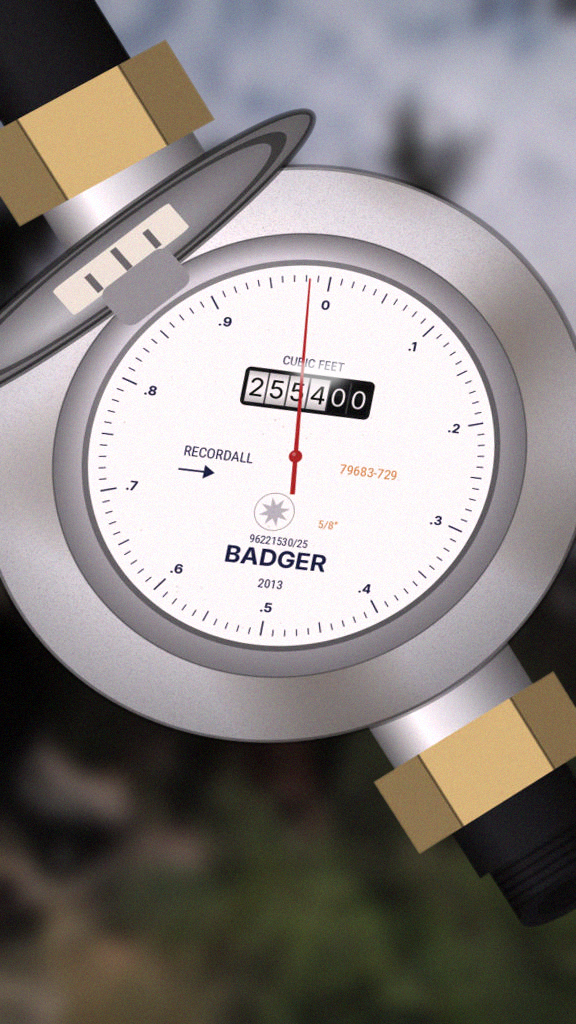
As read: {"value": 255399.98, "unit": "ft³"}
